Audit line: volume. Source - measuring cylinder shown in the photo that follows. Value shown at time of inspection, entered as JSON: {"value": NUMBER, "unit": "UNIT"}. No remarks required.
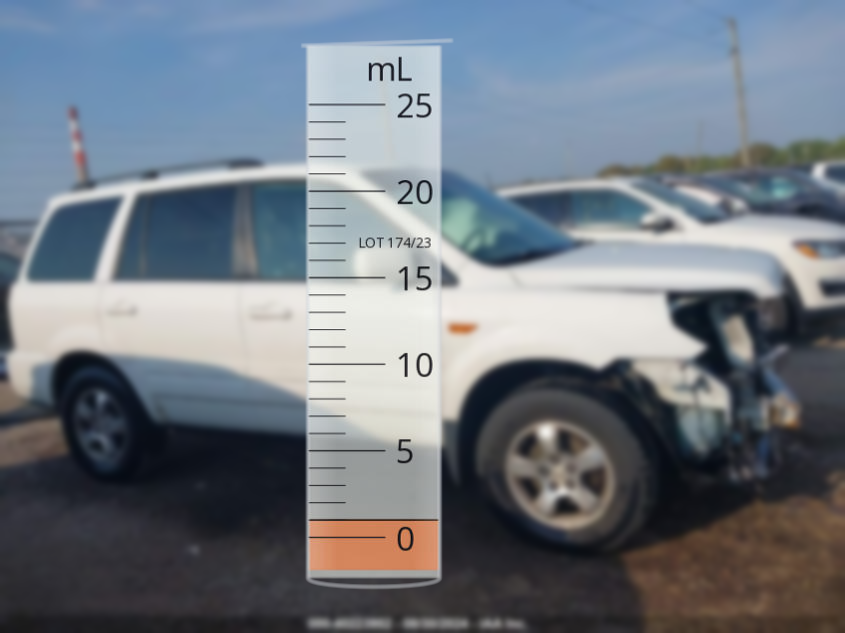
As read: {"value": 1, "unit": "mL"}
